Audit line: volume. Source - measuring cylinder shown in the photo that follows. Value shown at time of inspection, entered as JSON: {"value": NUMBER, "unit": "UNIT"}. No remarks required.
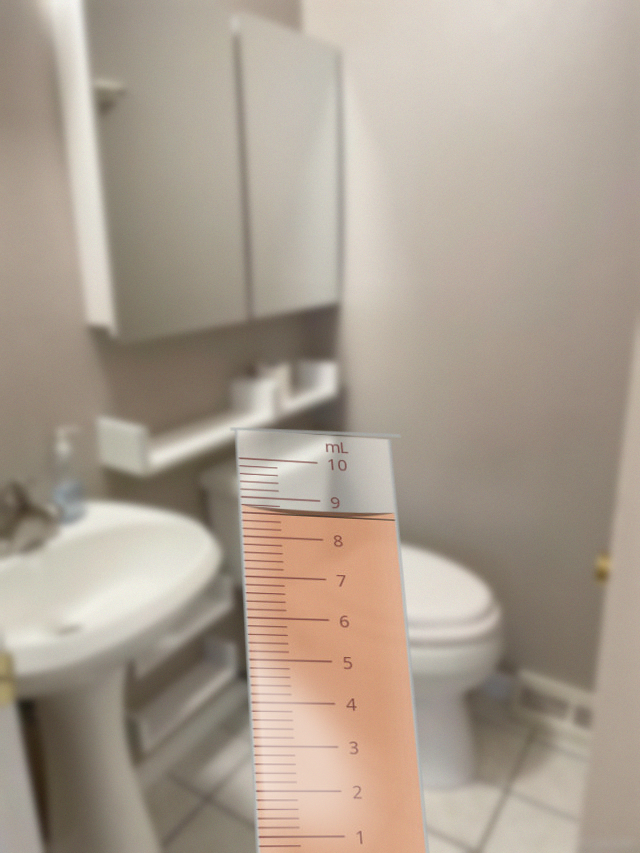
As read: {"value": 8.6, "unit": "mL"}
